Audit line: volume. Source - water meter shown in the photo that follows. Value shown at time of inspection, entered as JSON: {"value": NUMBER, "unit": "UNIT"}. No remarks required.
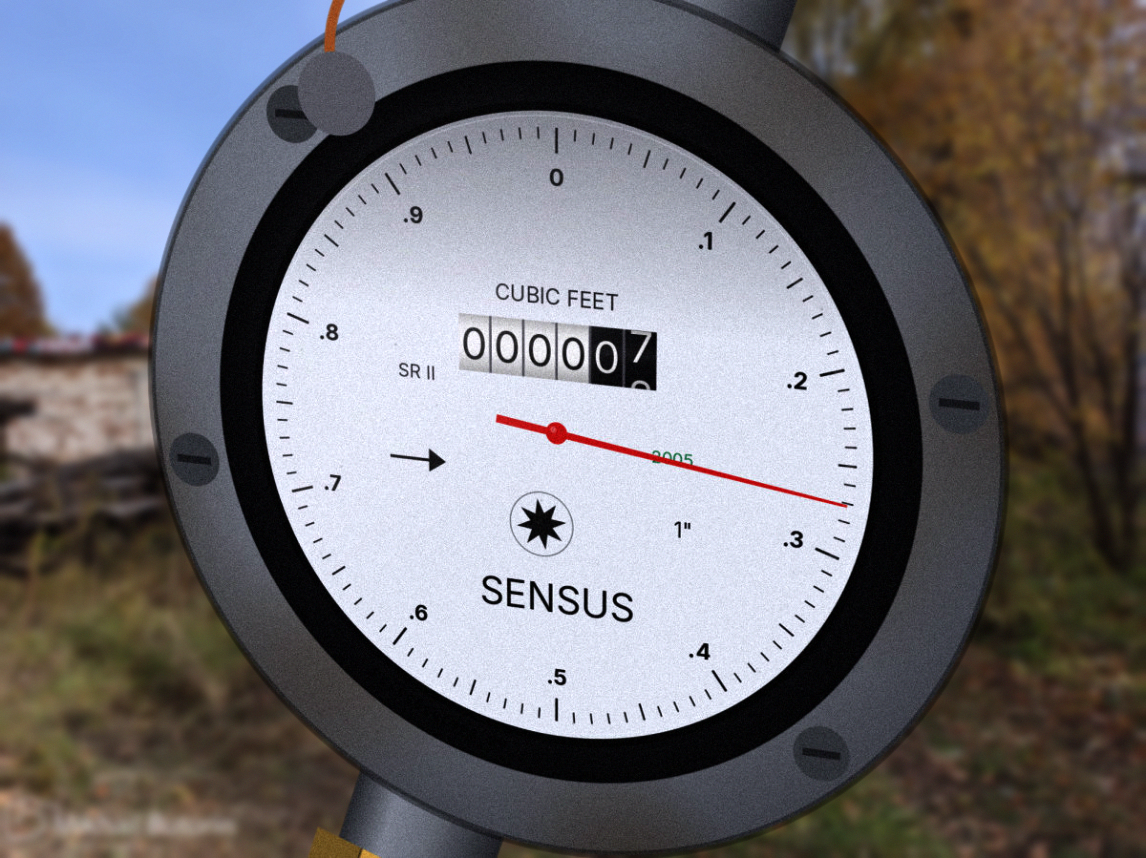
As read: {"value": 7.27, "unit": "ft³"}
